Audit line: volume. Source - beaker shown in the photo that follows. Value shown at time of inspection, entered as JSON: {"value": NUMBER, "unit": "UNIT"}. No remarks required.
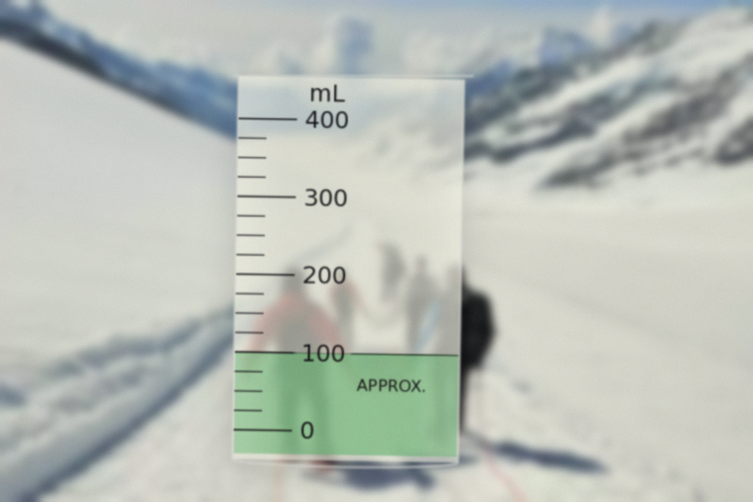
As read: {"value": 100, "unit": "mL"}
